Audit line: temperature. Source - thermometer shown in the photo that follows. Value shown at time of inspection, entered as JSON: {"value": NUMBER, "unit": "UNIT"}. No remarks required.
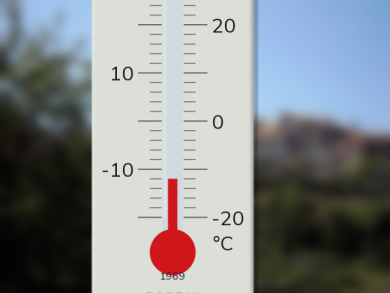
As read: {"value": -12, "unit": "°C"}
